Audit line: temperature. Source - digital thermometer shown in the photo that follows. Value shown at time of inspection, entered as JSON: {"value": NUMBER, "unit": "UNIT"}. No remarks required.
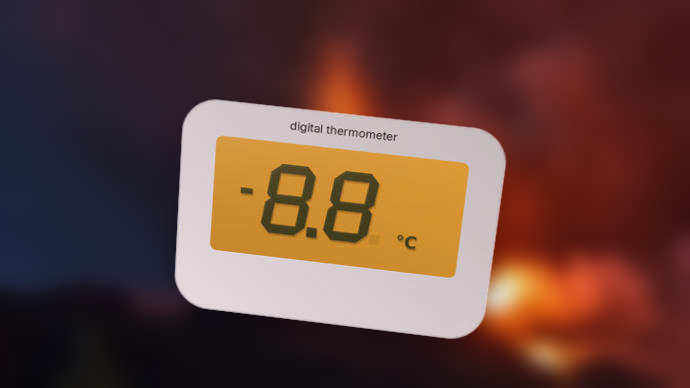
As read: {"value": -8.8, "unit": "°C"}
